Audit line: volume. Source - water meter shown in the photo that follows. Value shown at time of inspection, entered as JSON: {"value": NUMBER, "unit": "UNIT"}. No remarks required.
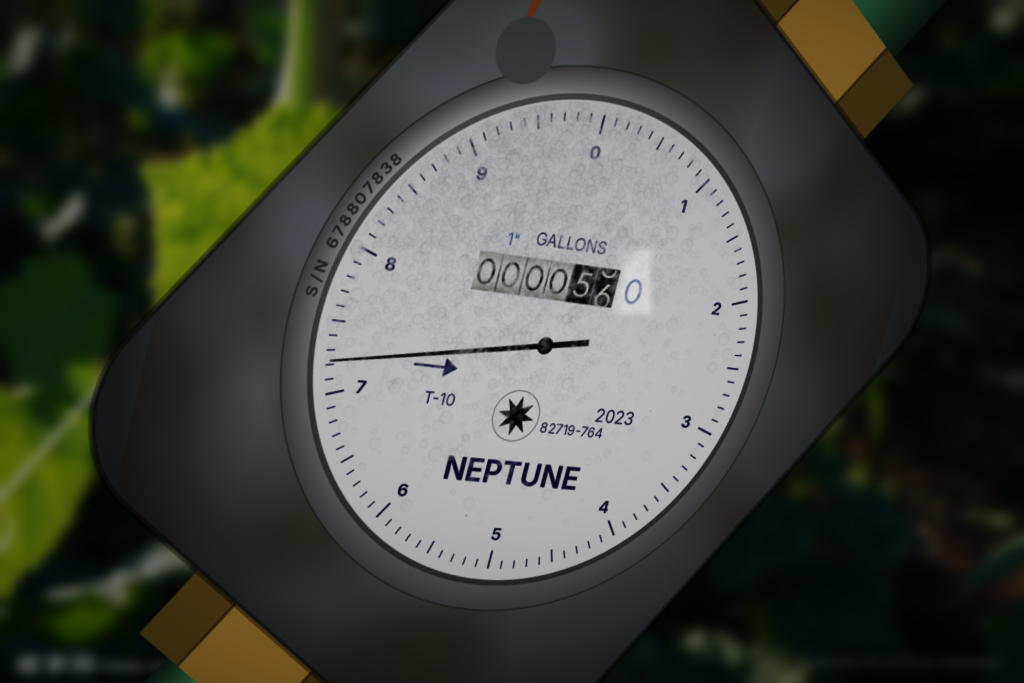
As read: {"value": 557.2, "unit": "gal"}
